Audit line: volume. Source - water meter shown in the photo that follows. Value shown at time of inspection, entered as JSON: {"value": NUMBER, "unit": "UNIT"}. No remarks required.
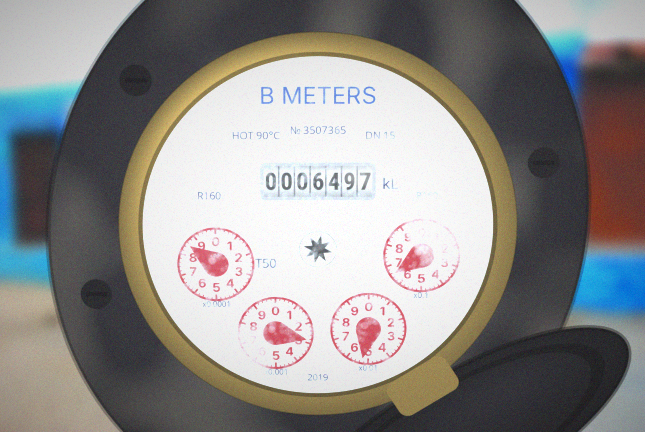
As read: {"value": 6497.6528, "unit": "kL"}
